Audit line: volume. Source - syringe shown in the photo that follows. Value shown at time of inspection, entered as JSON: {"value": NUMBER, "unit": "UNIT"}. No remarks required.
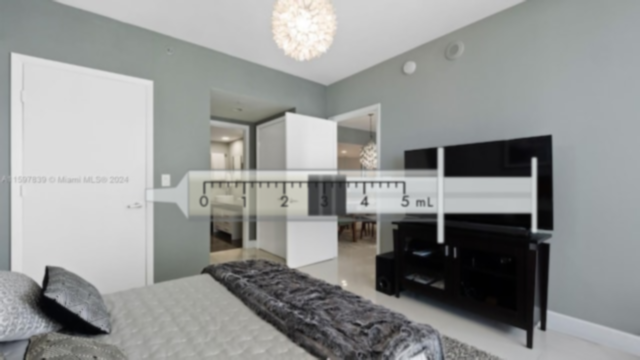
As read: {"value": 2.6, "unit": "mL"}
